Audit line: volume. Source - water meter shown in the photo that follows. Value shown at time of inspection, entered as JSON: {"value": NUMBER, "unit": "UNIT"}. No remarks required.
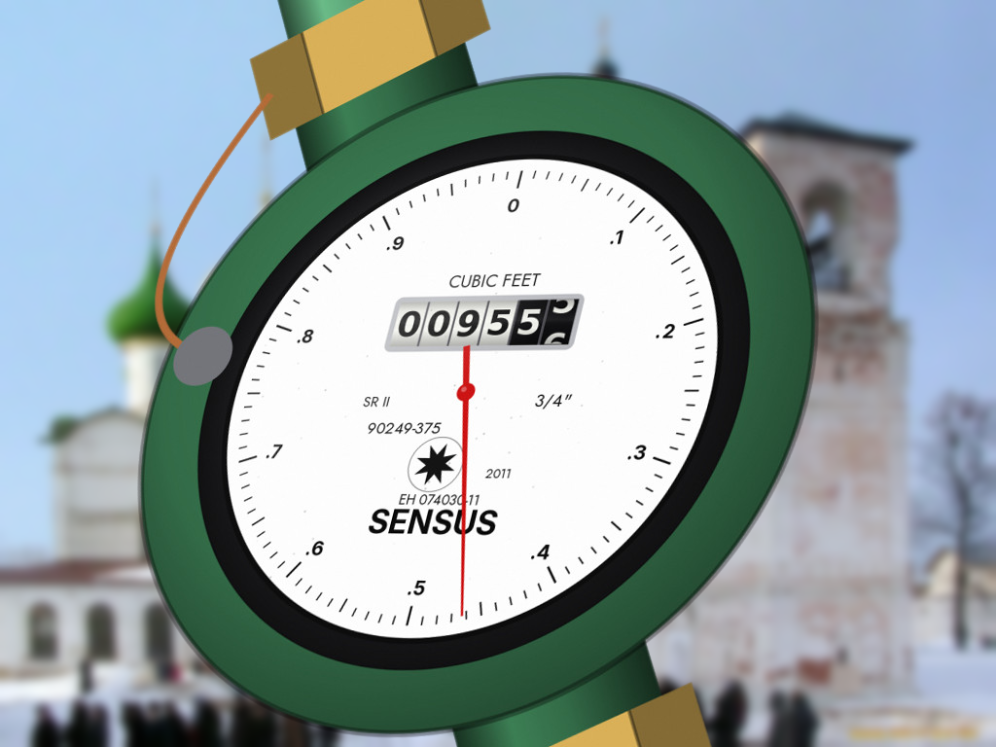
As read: {"value": 9555.46, "unit": "ft³"}
